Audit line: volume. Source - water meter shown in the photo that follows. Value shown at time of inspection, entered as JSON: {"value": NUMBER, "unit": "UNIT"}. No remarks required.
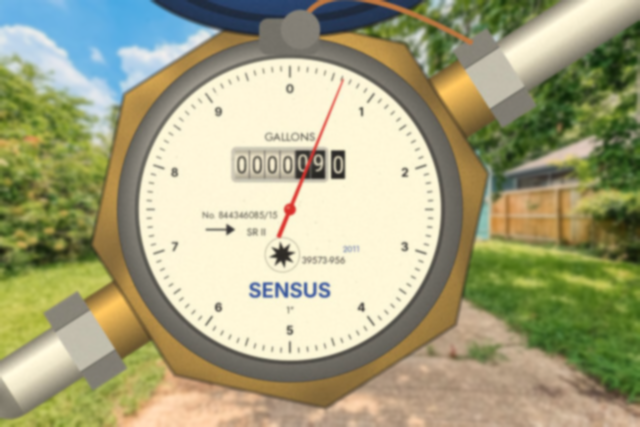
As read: {"value": 90.6, "unit": "gal"}
